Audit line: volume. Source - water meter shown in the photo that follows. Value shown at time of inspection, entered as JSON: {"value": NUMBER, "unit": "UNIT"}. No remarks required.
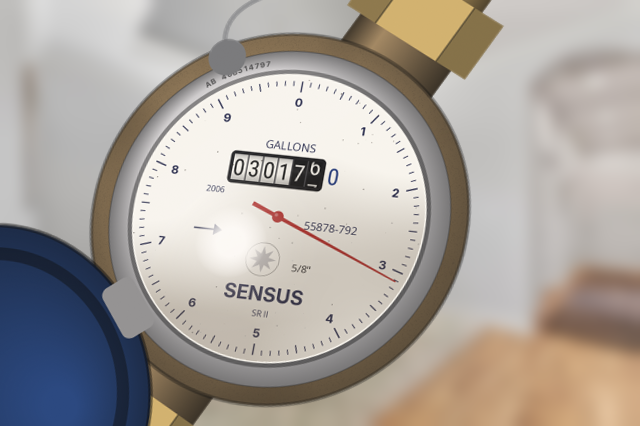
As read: {"value": 301763.1, "unit": "gal"}
